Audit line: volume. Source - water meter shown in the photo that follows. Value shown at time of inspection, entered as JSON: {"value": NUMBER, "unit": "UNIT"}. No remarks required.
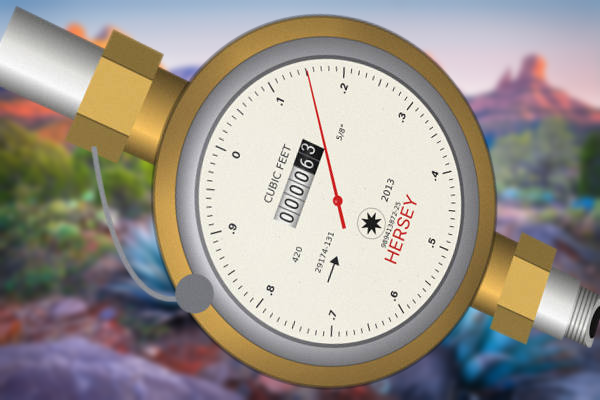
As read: {"value": 63.15, "unit": "ft³"}
